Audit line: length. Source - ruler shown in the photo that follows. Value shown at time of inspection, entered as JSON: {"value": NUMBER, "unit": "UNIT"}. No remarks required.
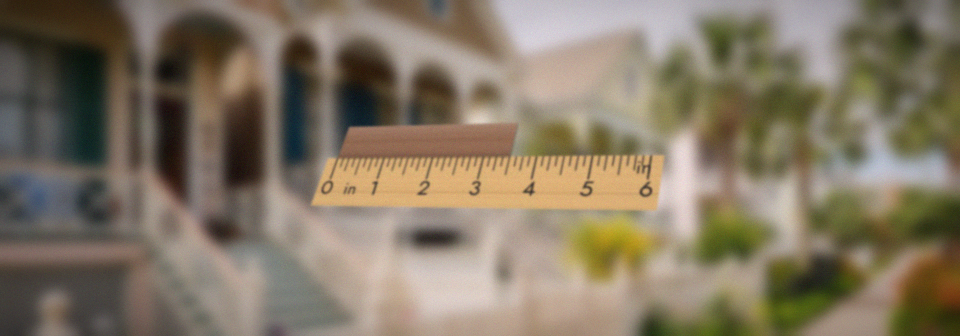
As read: {"value": 3.5, "unit": "in"}
